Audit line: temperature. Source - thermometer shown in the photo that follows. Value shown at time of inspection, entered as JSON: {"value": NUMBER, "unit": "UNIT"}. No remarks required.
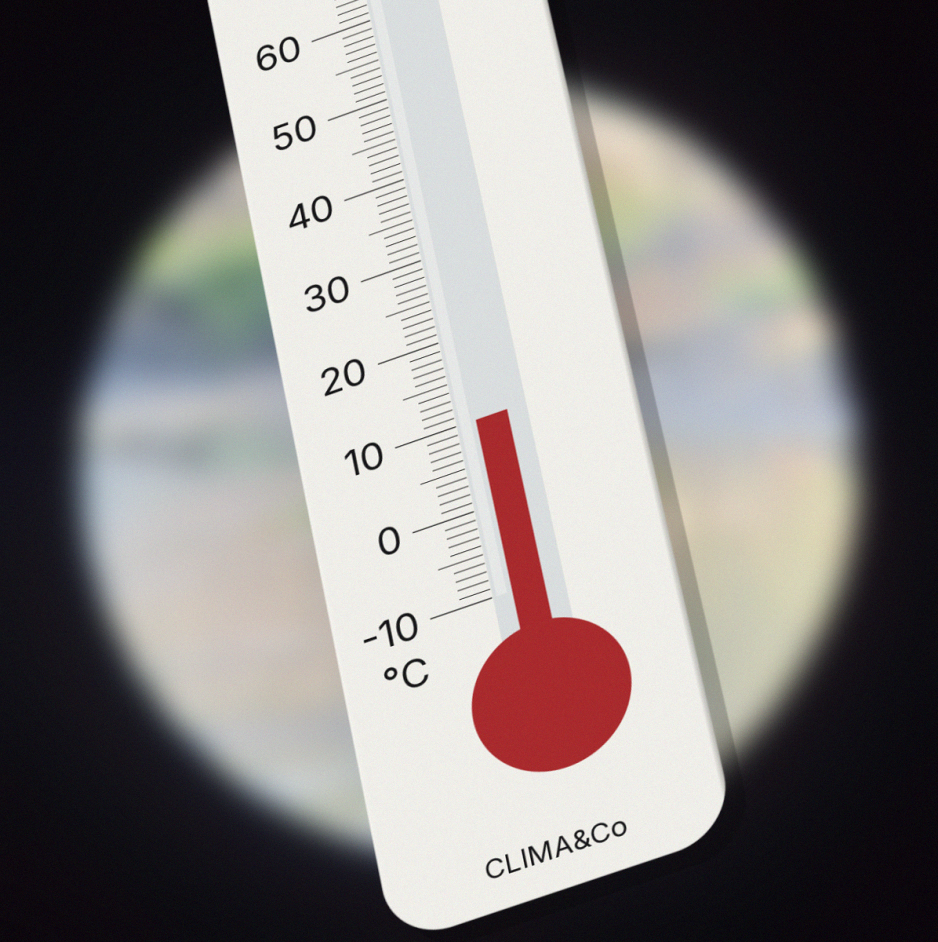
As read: {"value": 10, "unit": "°C"}
